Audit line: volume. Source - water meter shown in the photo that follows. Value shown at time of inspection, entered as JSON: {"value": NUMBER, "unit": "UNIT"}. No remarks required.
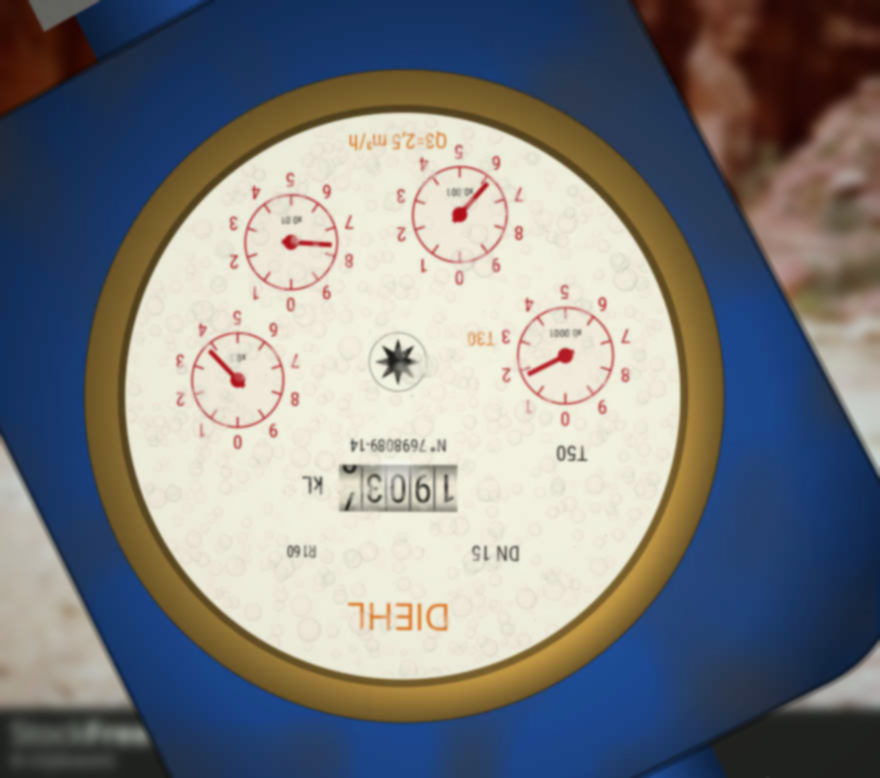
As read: {"value": 19037.3761, "unit": "kL"}
